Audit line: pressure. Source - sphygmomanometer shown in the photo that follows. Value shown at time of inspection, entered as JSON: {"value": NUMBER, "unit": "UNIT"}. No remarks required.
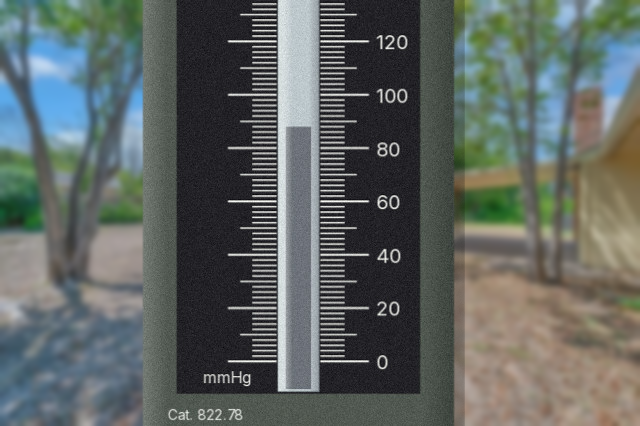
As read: {"value": 88, "unit": "mmHg"}
